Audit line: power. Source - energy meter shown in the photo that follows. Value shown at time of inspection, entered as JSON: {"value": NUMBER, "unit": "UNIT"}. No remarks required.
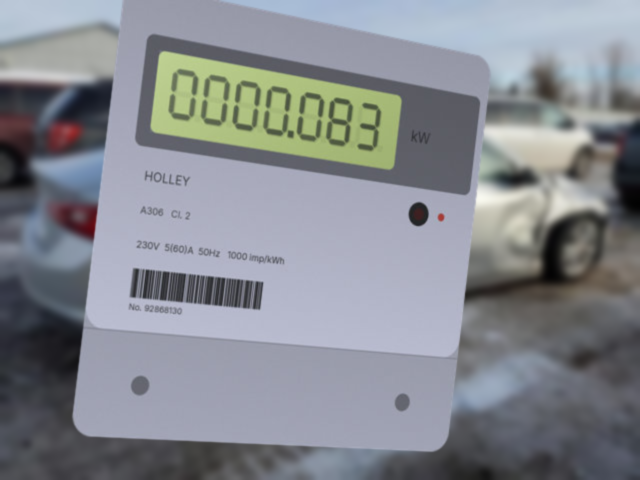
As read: {"value": 0.083, "unit": "kW"}
